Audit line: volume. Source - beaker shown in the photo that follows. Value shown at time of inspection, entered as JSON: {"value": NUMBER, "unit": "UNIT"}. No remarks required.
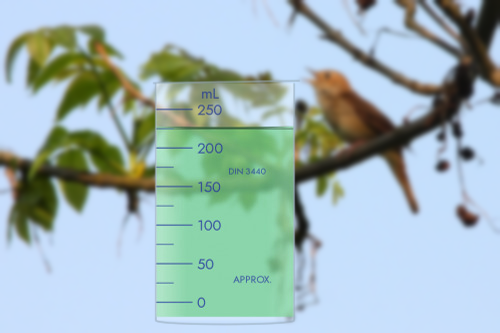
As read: {"value": 225, "unit": "mL"}
